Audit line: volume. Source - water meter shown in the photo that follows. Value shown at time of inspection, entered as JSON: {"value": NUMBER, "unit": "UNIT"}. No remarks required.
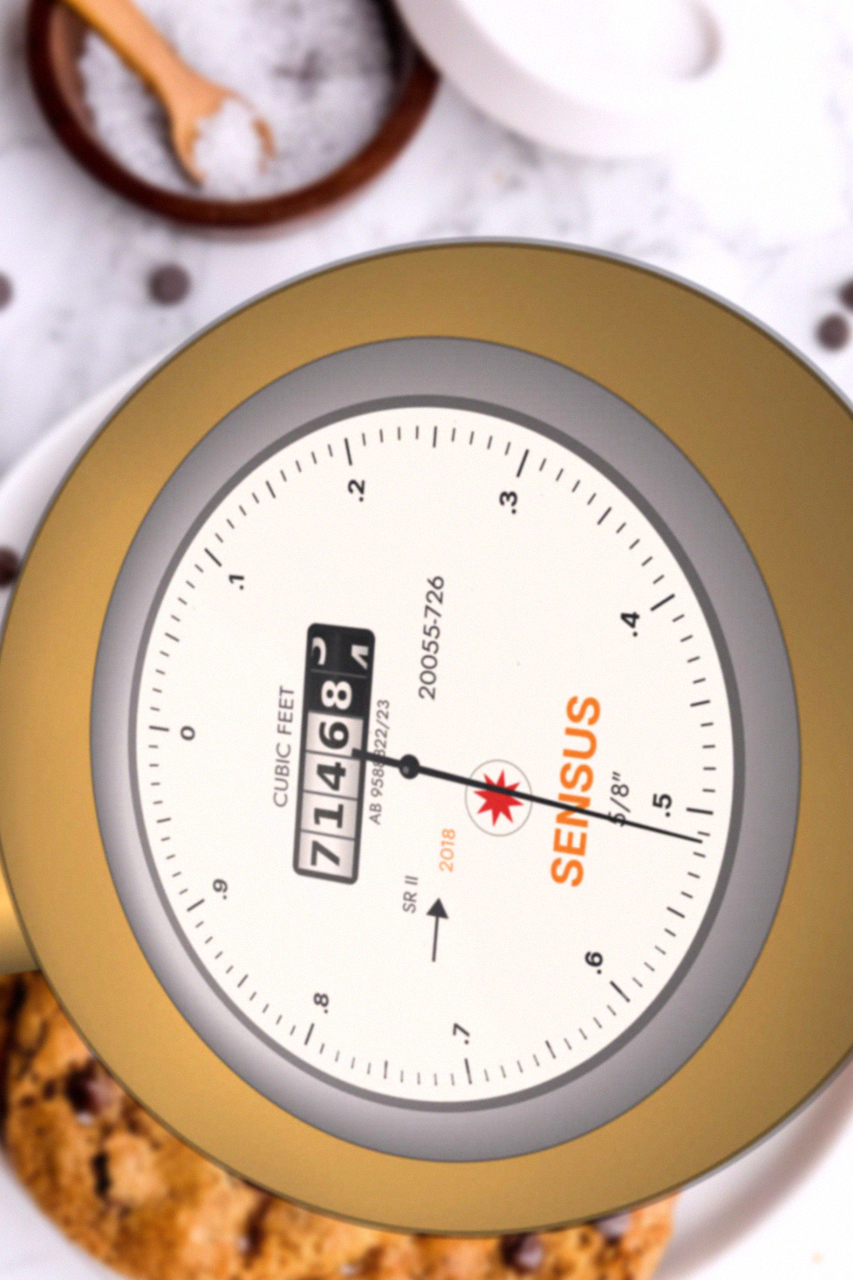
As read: {"value": 714683.51, "unit": "ft³"}
